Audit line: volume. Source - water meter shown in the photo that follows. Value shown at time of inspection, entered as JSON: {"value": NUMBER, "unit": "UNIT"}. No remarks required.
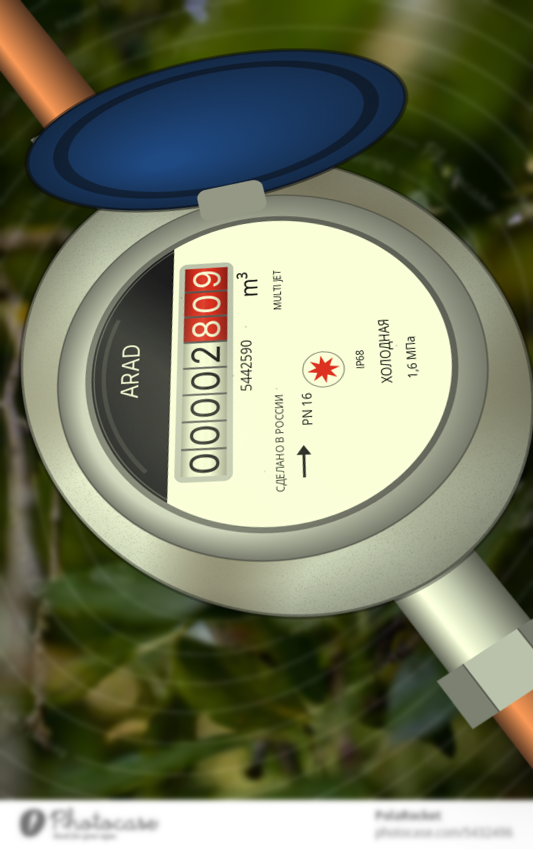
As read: {"value": 2.809, "unit": "m³"}
